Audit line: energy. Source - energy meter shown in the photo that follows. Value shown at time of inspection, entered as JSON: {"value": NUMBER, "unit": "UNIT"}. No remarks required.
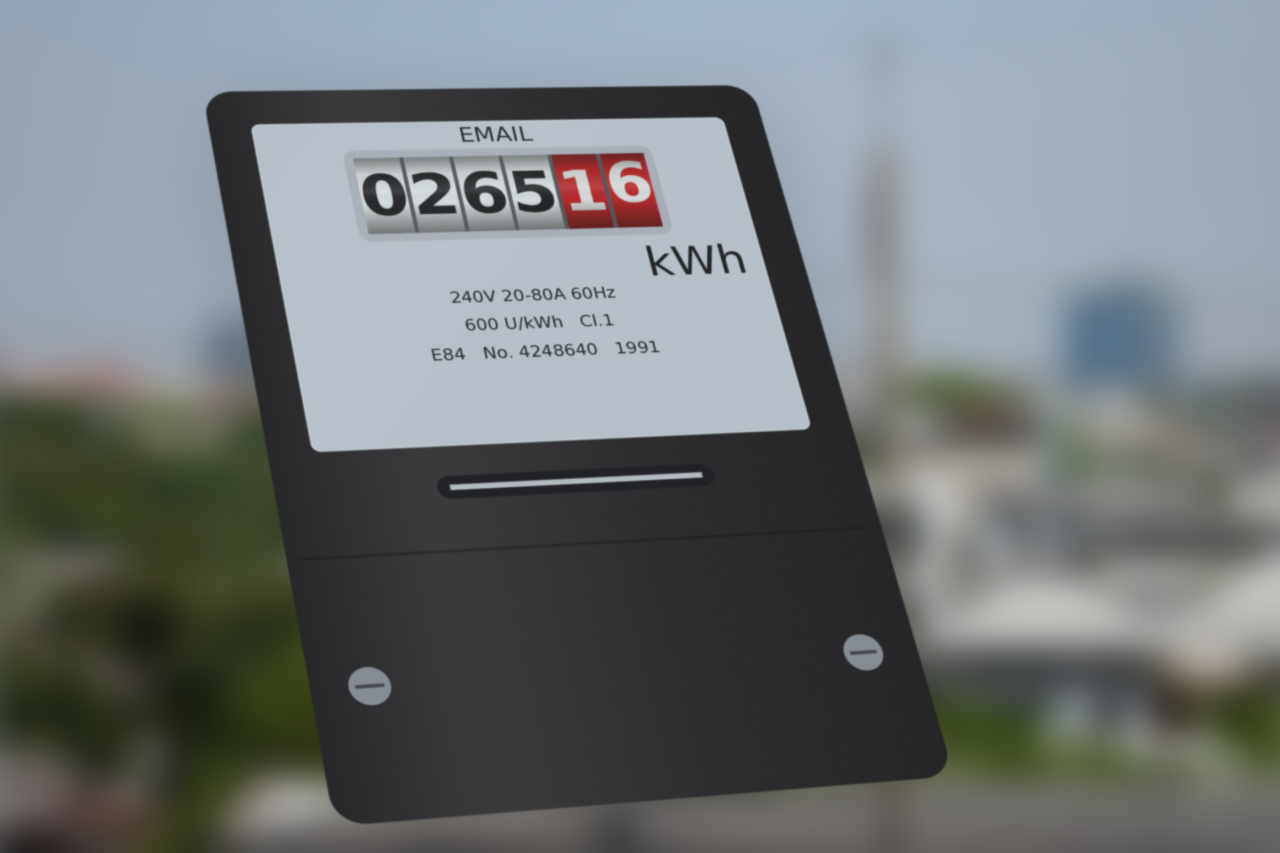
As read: {"value": 265.16, "unit": "kWh"}
